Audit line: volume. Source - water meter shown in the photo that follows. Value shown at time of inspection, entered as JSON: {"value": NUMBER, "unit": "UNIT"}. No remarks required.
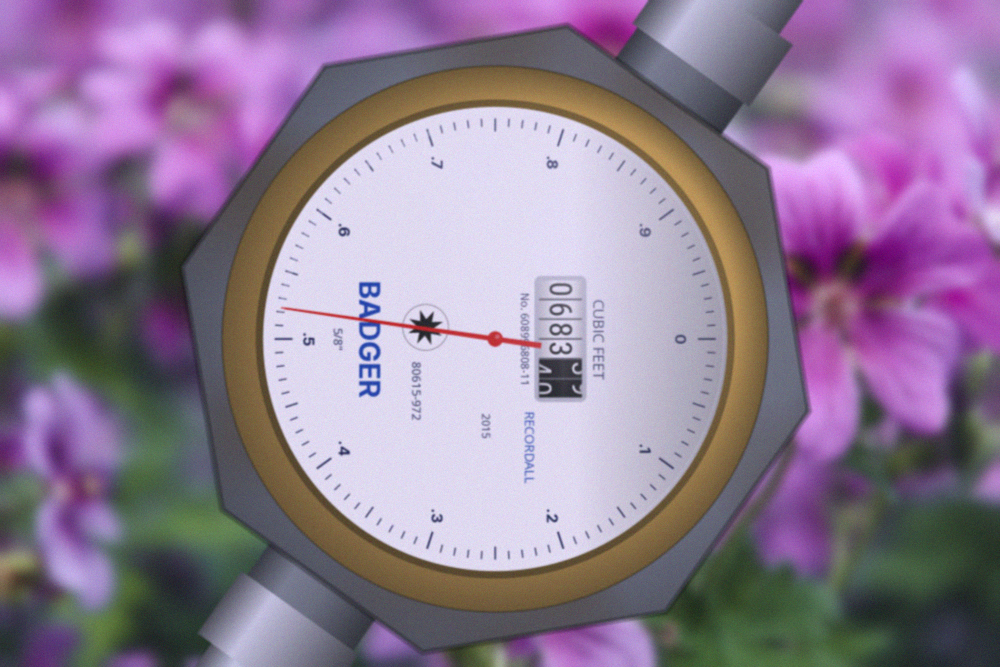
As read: {"value": 68339.52, "unit": "ft³"}
